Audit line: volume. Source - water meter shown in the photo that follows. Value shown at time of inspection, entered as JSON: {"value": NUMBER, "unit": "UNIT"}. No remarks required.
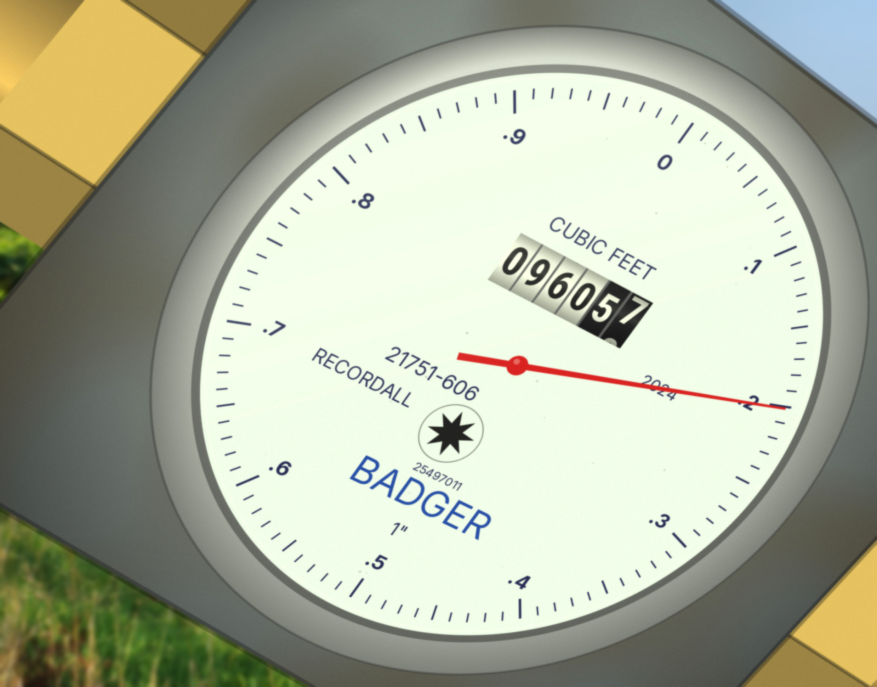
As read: {"value": 96057.20, "unit": "ft³"}
